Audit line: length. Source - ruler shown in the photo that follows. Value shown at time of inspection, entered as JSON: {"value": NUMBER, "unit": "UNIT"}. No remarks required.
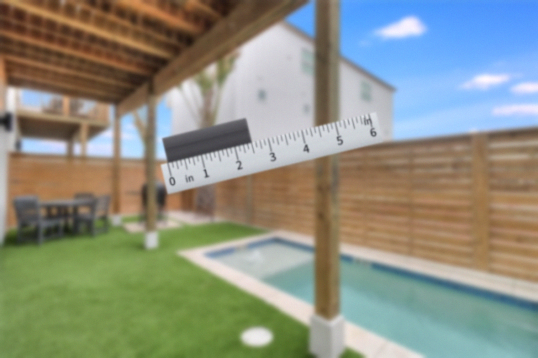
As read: {"value": 2.5, "unit": "in"}
